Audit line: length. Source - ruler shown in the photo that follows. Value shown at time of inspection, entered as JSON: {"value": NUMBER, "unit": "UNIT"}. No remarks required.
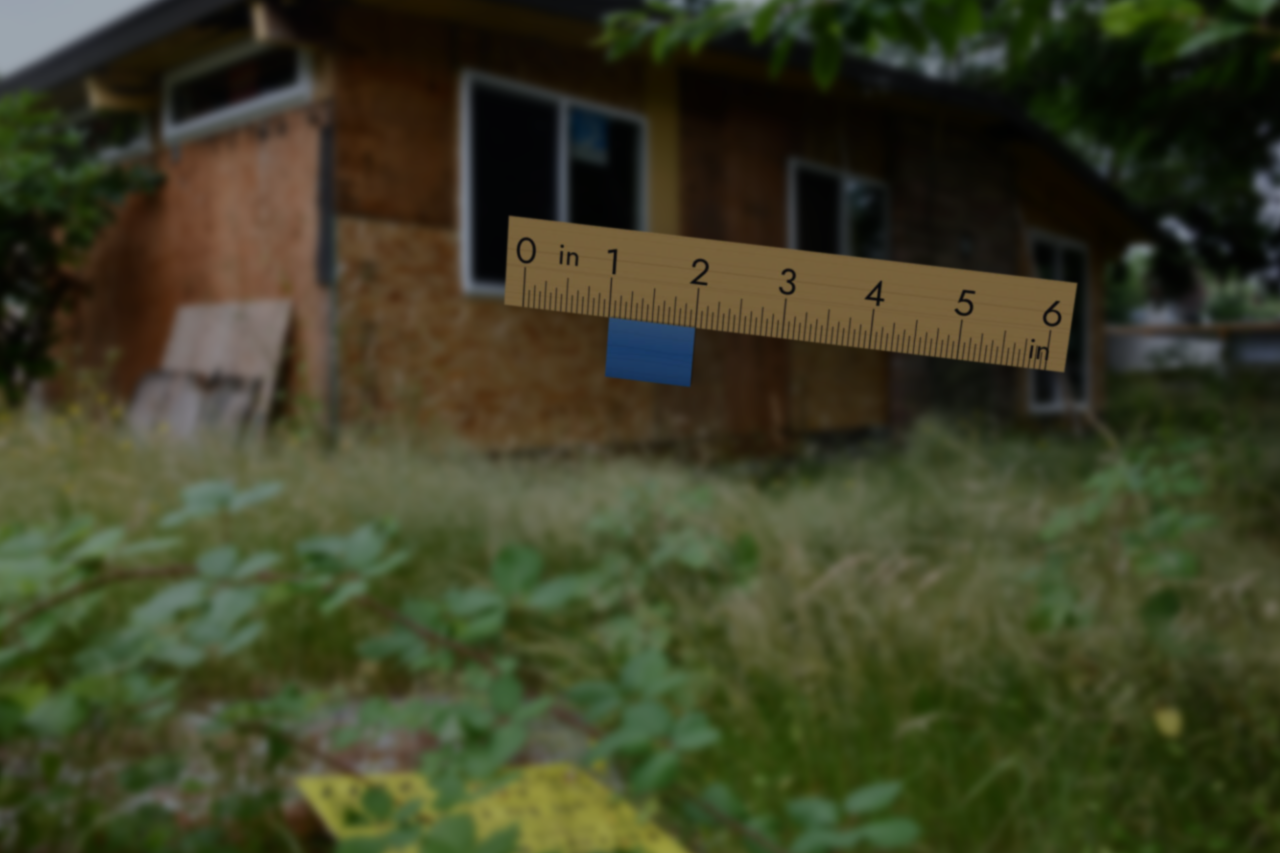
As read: {"value": 1, "unit": "in"}
